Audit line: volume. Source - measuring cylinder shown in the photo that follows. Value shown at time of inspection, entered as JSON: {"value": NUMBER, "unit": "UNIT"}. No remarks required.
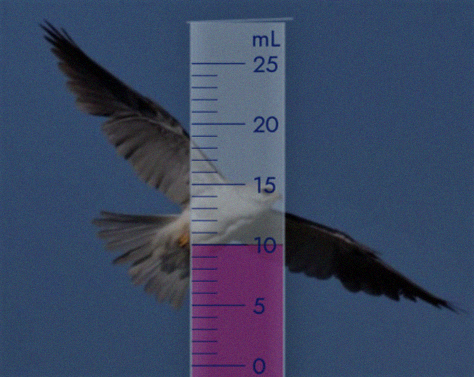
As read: {"value": 10, "unit": "mL"}
